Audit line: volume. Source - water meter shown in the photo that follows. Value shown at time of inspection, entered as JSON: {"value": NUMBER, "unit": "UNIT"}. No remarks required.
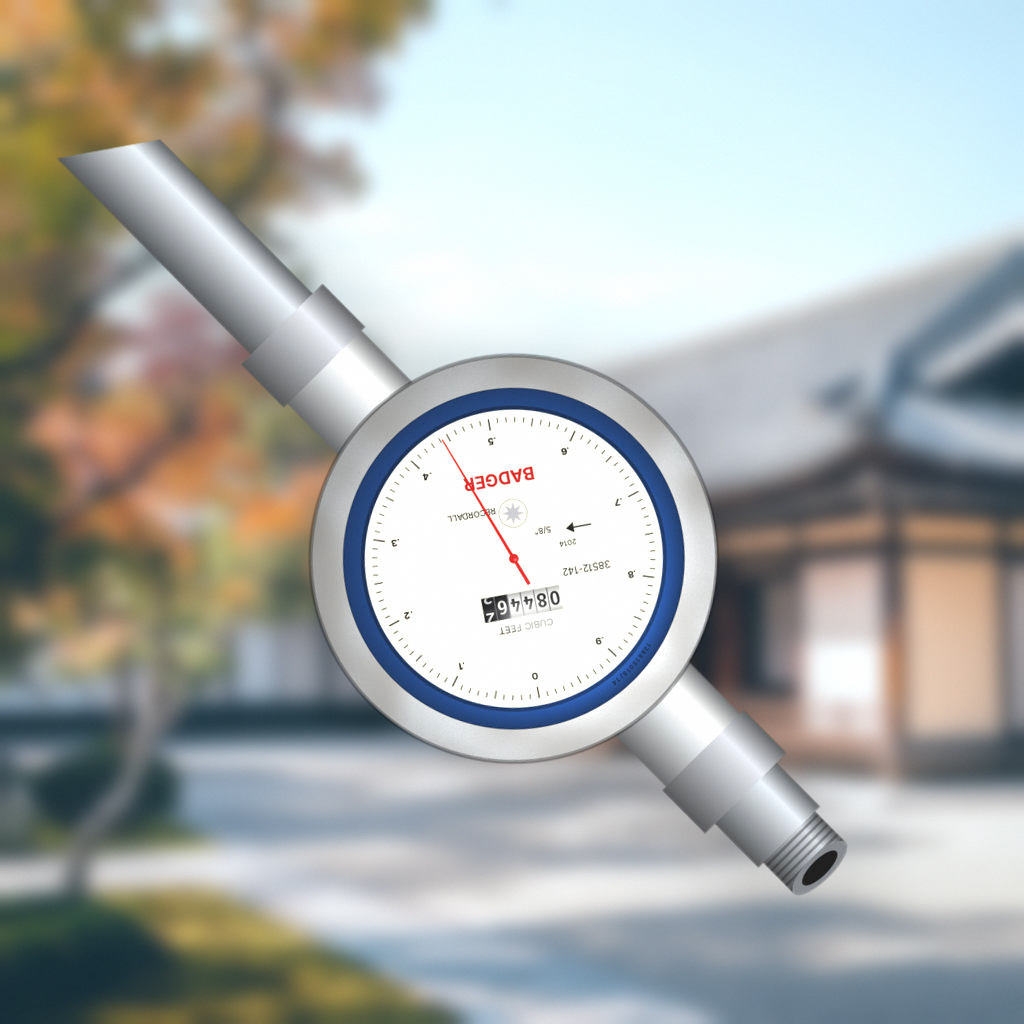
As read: {"value": 84462.44, "unit": "ft³"}
